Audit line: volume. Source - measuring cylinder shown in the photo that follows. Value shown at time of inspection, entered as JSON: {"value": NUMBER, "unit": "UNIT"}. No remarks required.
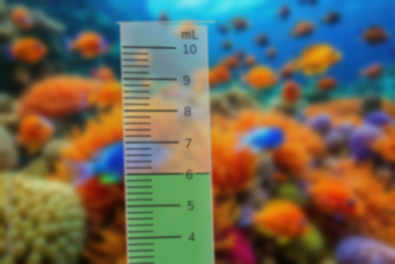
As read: {"value": 6, "unit": "mL"}
